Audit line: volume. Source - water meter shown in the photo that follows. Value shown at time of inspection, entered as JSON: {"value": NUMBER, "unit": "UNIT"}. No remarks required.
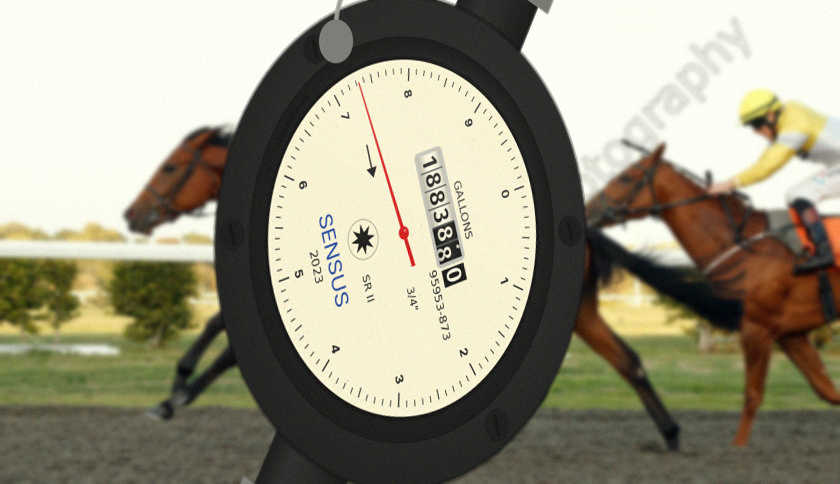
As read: {"value": 1883877.3, "unit": "gal"}
